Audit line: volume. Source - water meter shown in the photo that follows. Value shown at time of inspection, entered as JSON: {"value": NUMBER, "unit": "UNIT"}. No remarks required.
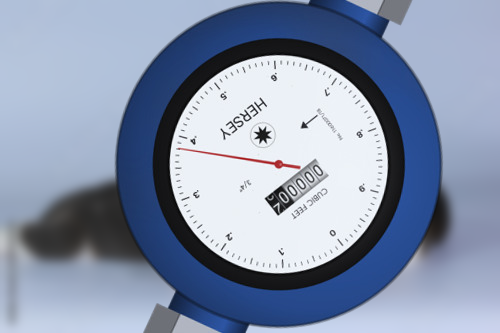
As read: {"value": 2.38, "unit": "ft³"}
